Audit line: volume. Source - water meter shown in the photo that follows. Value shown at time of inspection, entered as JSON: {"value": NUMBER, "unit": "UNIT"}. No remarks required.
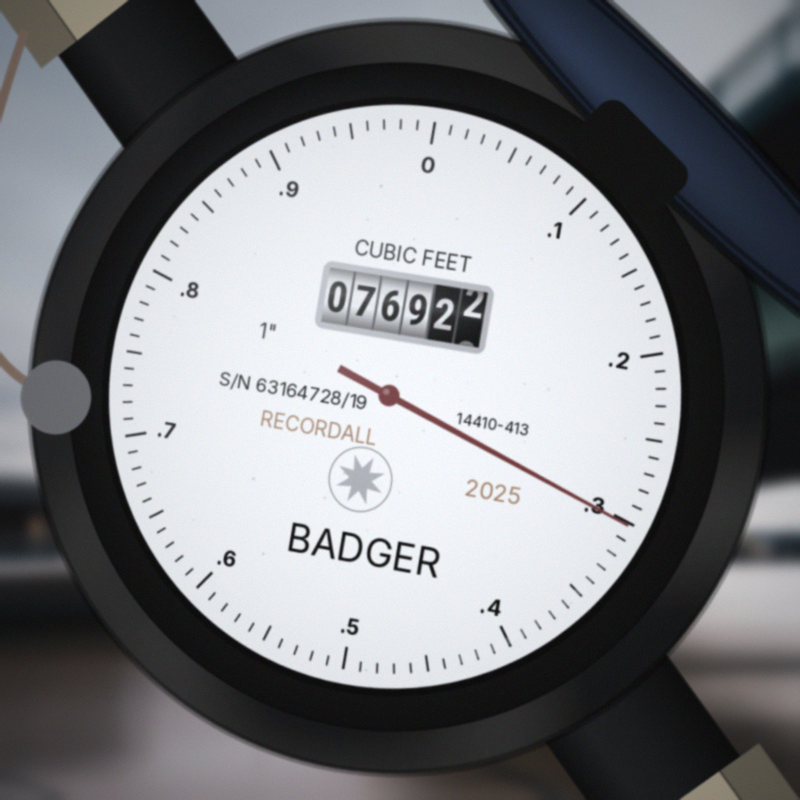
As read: {"value": 76922.30, "unit": "ft³"}
